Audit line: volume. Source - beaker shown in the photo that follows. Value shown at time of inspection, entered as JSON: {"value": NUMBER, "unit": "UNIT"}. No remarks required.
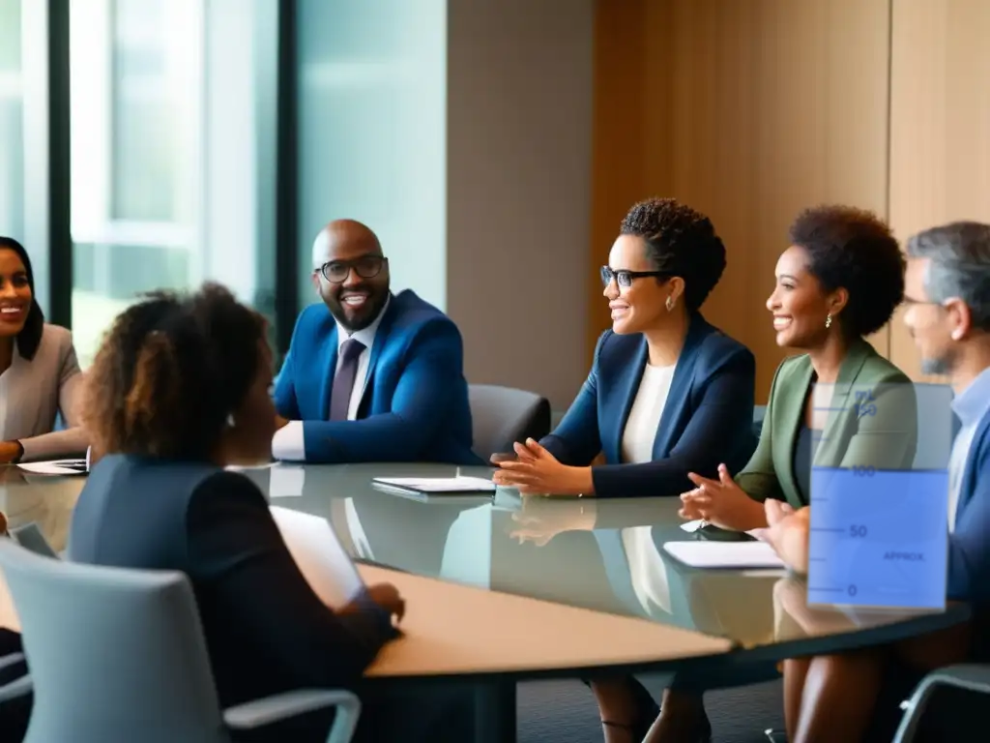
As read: {"value": 100, "unit": "mL"}
